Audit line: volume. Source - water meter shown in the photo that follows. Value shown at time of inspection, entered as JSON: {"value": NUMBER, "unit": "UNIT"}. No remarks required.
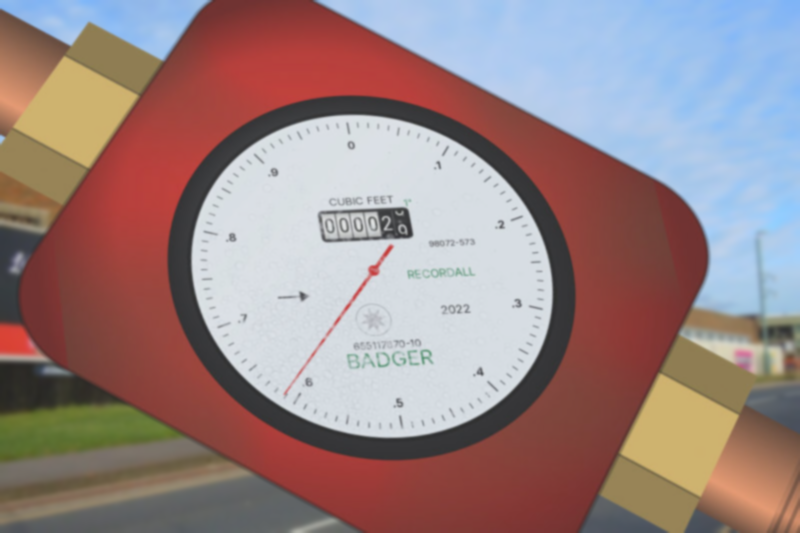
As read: {"value": 28.61, "unit": "ft³"}
